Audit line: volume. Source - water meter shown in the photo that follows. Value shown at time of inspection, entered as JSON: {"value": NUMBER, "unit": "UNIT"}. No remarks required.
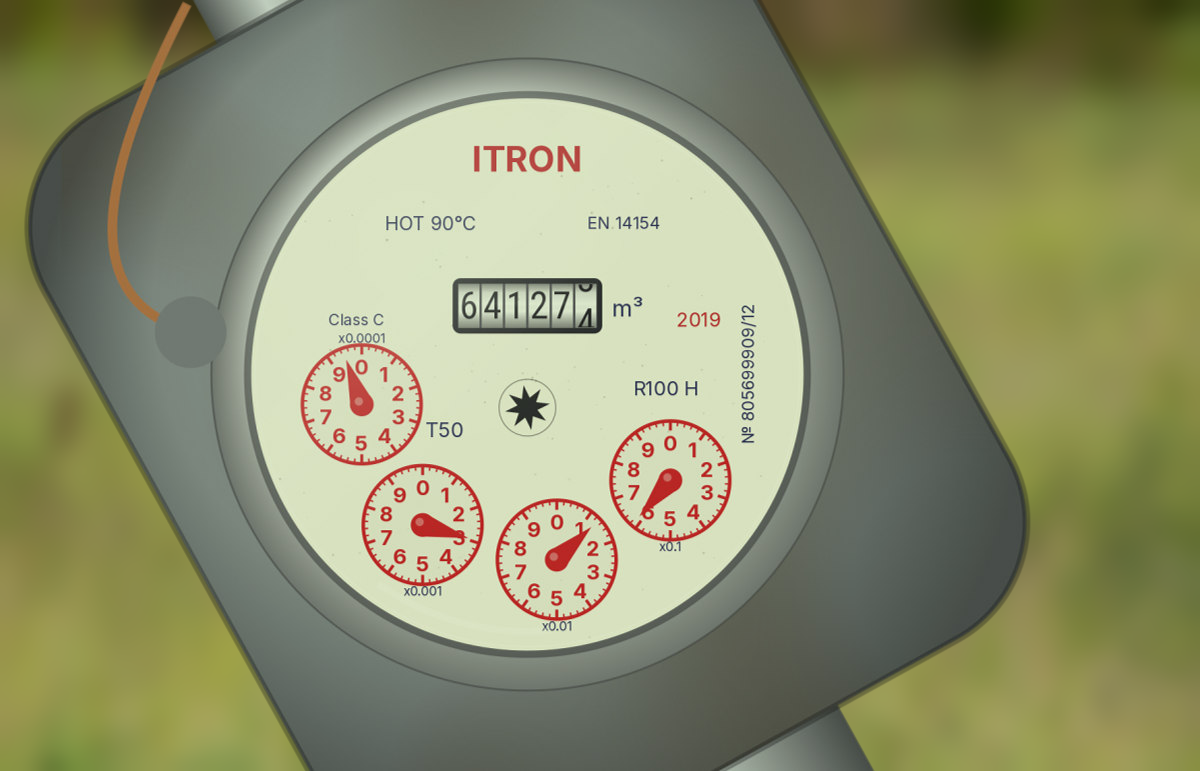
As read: {"value": 641273.6129, "unit": "m³"}
